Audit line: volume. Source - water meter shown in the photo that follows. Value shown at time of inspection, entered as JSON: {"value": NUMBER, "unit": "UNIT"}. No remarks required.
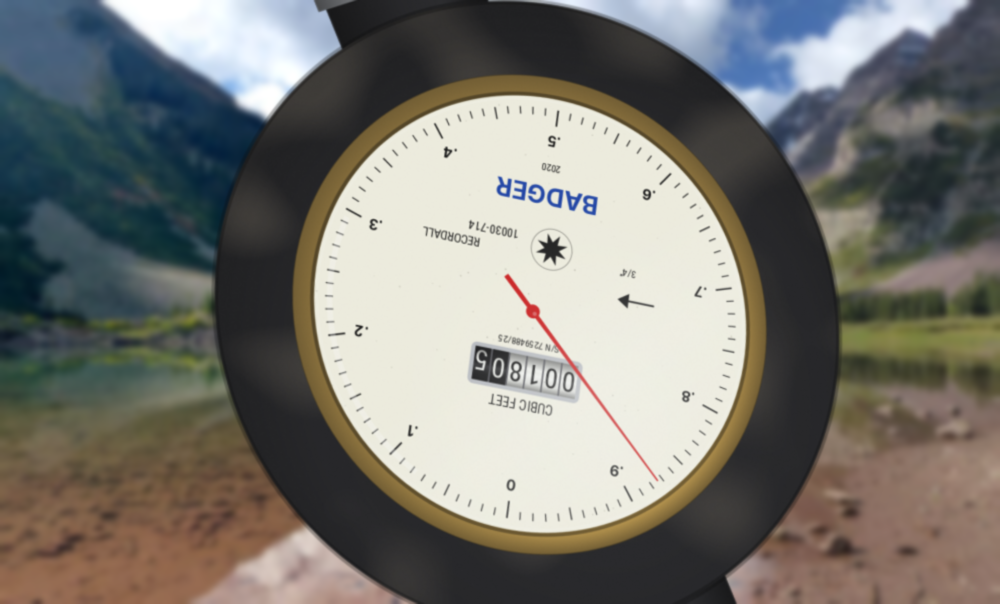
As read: {"value": 1804.87, "unit": "ft³"}
